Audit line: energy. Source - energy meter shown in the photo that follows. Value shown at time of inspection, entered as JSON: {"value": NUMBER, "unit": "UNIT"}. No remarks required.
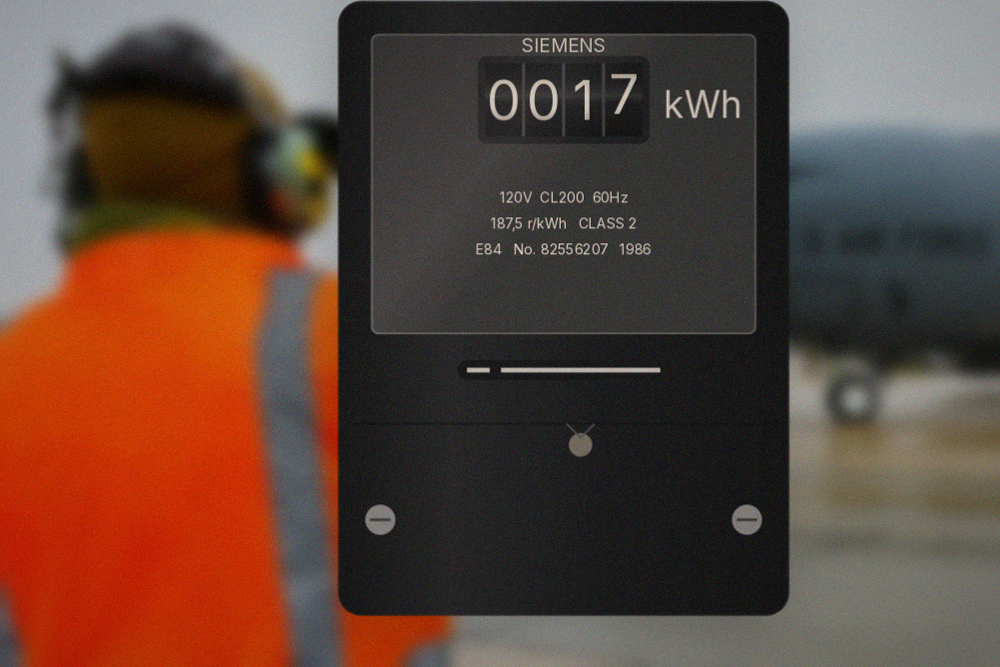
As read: {"value": 17, "unit": "kWh"}
